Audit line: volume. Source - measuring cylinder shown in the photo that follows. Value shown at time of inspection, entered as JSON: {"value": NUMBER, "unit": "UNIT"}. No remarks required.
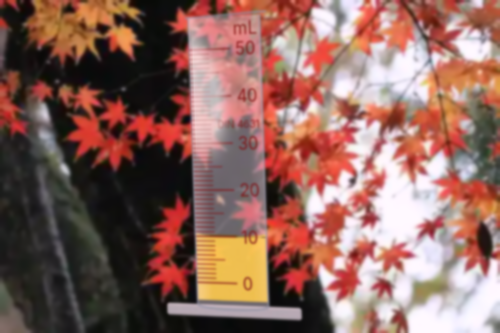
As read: {"value": 10, "unit": "mL"}
